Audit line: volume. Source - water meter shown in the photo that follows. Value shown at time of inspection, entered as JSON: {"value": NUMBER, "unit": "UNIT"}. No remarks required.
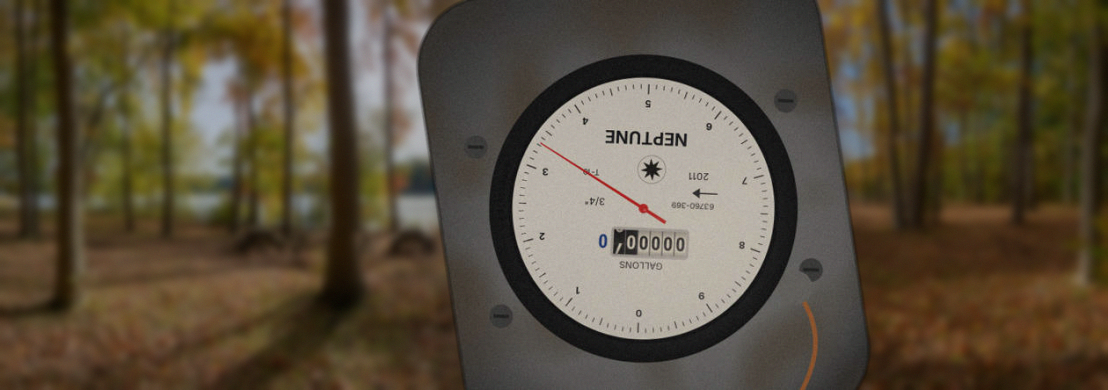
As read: {"value": 73.3, "unit": "gal"}
